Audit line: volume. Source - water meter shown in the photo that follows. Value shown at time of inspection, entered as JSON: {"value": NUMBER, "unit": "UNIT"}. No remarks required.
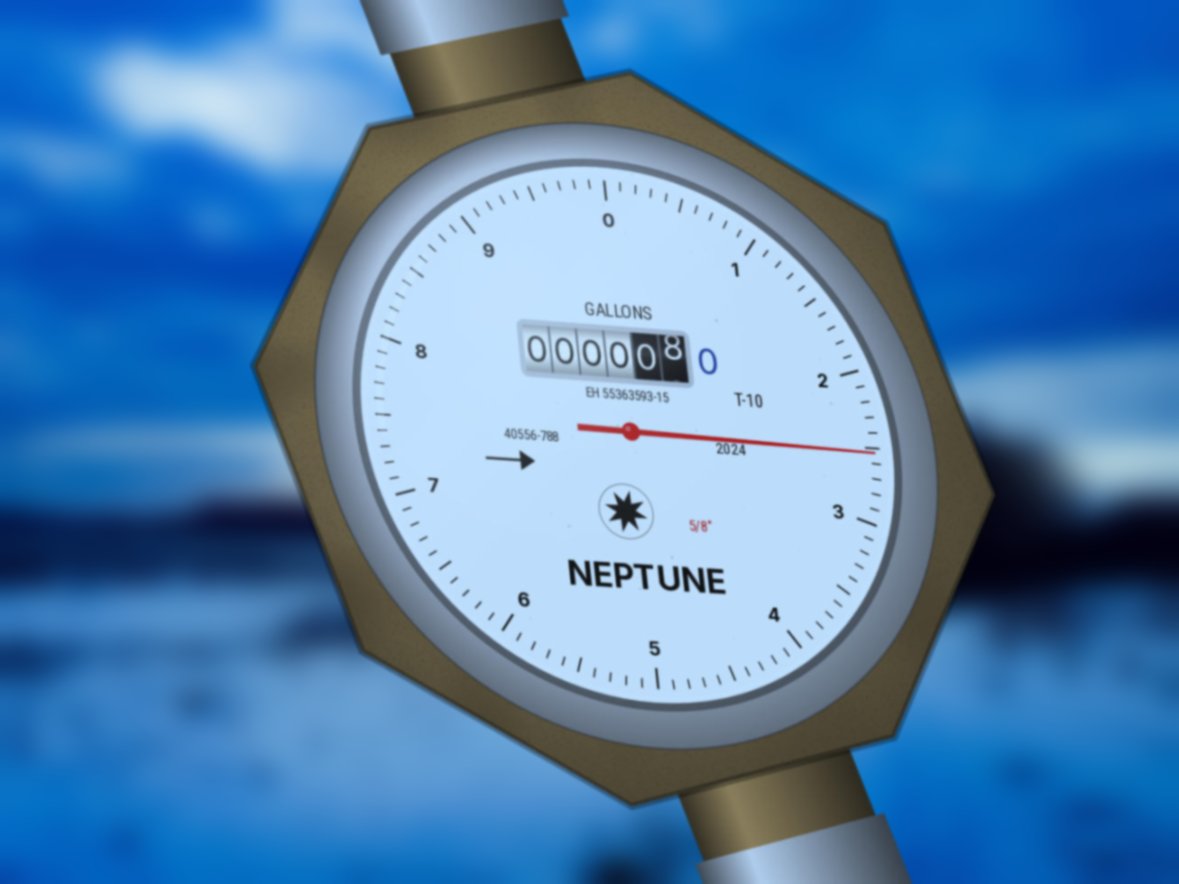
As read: {"value": 82.5, "unit": "gal"}
